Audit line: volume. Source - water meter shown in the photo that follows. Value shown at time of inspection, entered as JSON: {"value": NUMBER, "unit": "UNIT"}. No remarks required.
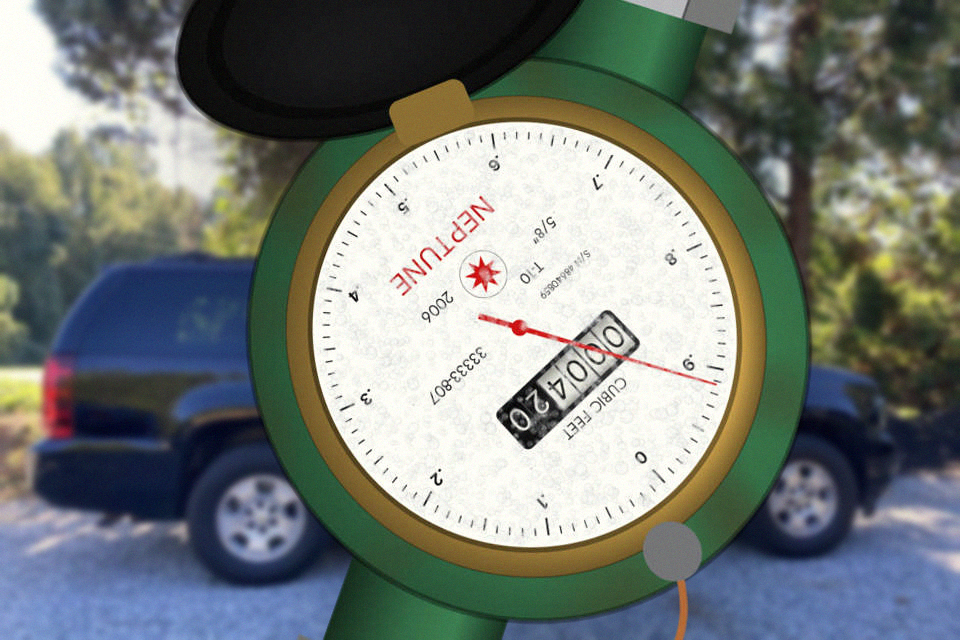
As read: {"value": 419.91, "unit": "ft³"}
